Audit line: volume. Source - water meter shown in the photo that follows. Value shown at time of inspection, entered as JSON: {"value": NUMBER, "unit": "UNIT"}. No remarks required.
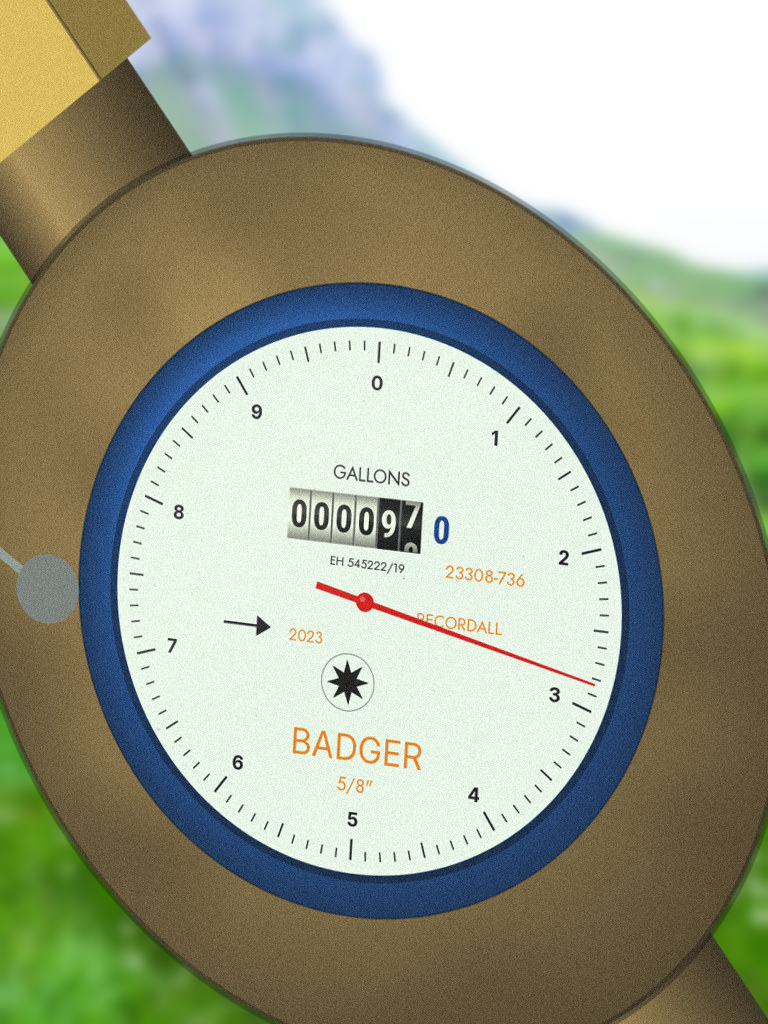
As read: {"value": 972.8, "unit": "gal"}
